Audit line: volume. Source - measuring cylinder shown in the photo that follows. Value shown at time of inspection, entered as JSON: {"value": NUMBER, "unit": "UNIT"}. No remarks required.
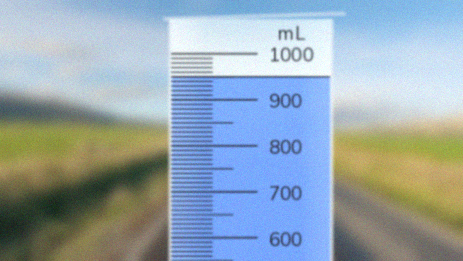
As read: {"value": 950, "unit": "mL"}
